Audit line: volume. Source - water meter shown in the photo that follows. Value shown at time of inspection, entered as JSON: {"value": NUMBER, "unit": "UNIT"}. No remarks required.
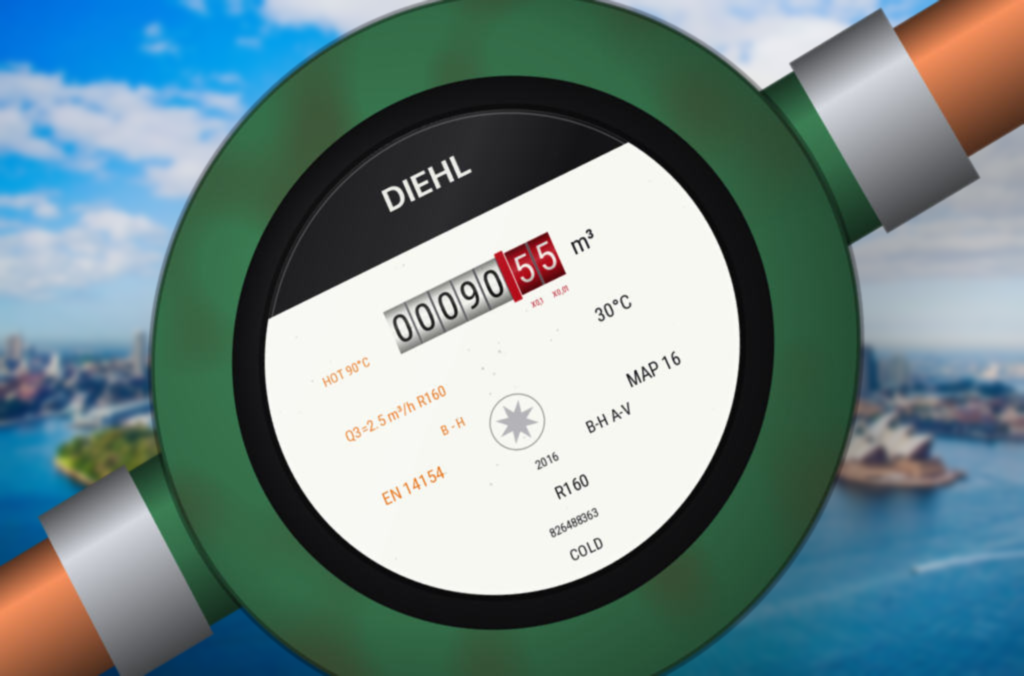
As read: {"value": 90.55, "unit": "m³"}
